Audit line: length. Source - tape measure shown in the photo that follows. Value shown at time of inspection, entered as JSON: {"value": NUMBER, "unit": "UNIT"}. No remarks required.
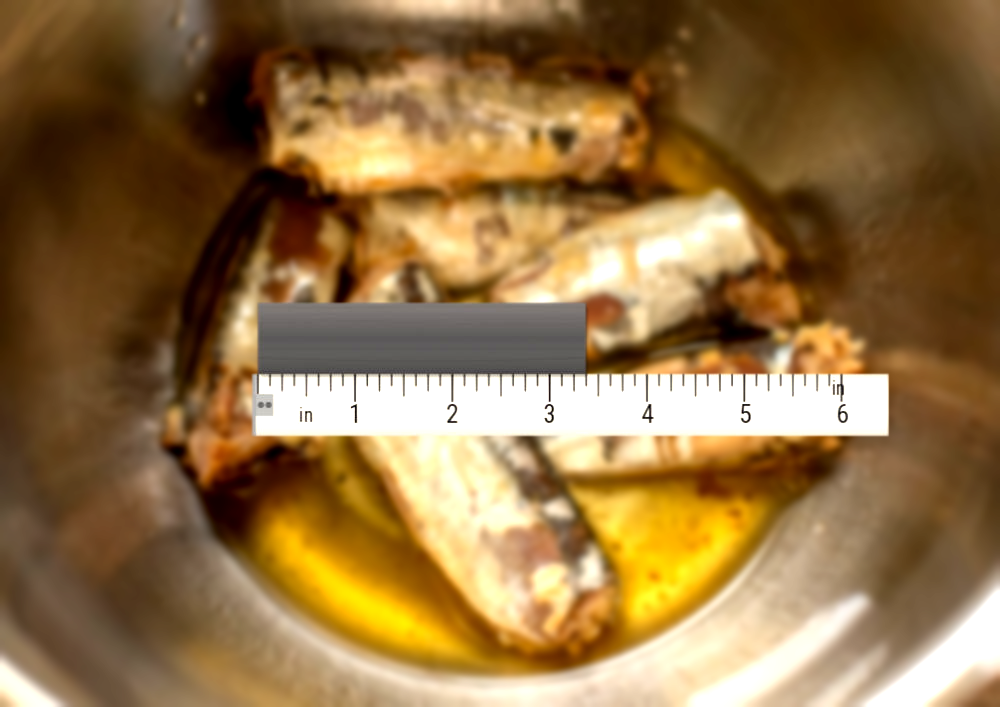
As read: {"value": 3.375, "unit": "in"}
